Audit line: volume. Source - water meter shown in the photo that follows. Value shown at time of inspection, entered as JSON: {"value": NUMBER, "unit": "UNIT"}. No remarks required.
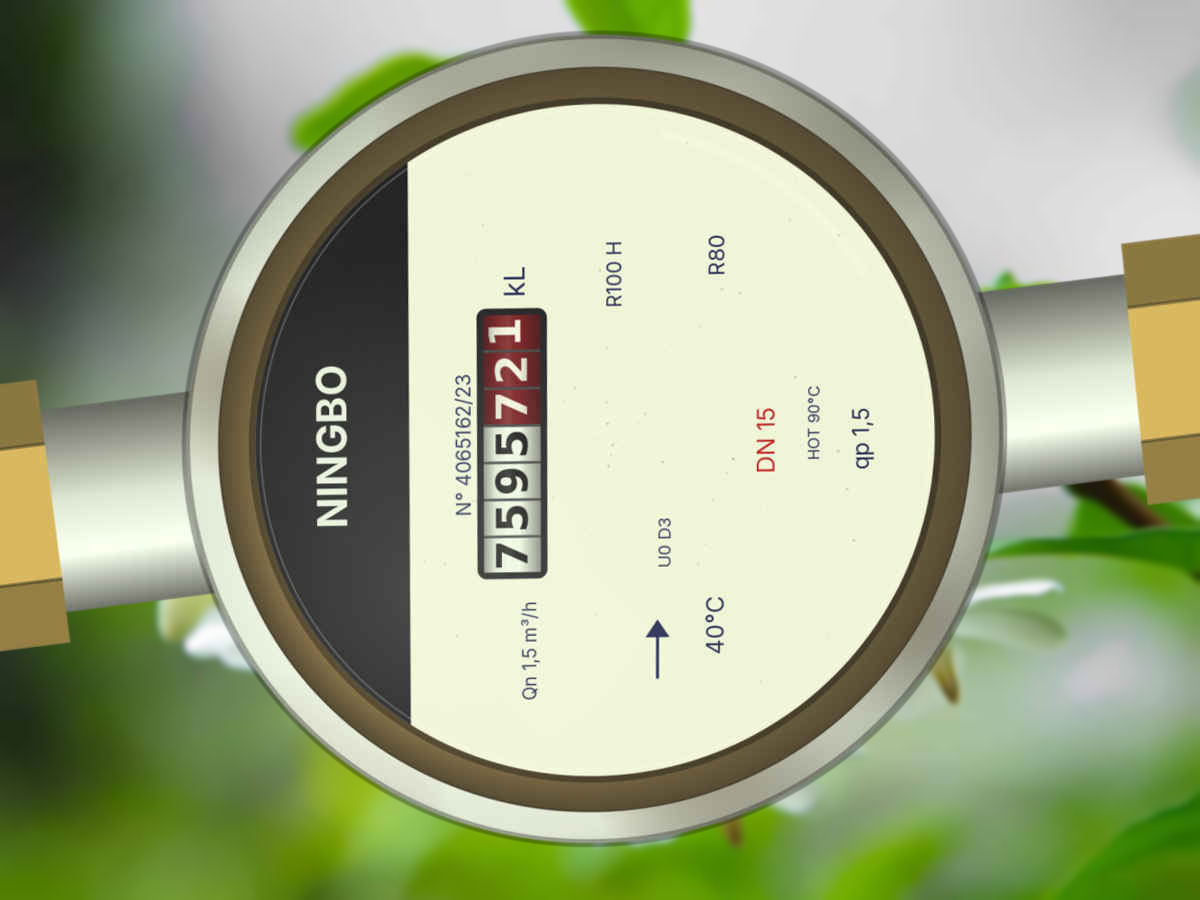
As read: {"value": 7595.721, "unit": "kL"}
